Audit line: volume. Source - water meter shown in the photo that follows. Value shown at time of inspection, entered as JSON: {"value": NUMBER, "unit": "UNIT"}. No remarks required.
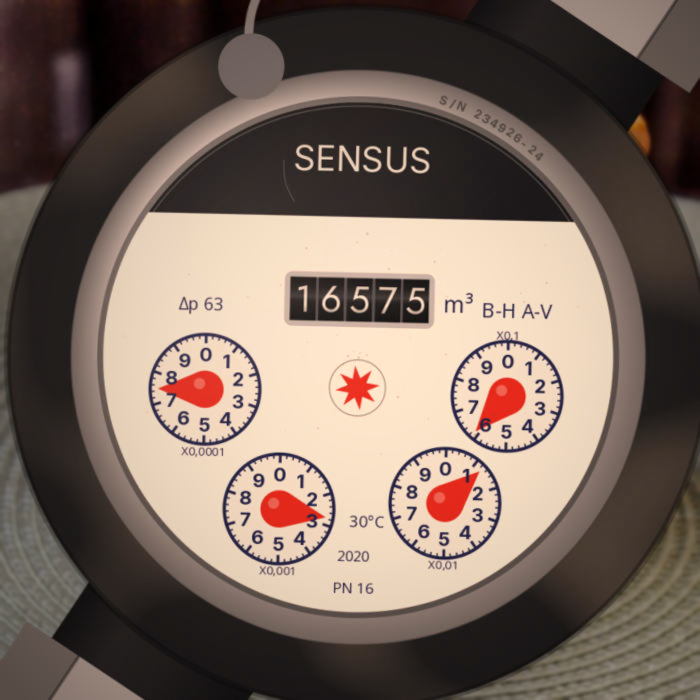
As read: {"value": 16575.6127, "unit": "m³"}
